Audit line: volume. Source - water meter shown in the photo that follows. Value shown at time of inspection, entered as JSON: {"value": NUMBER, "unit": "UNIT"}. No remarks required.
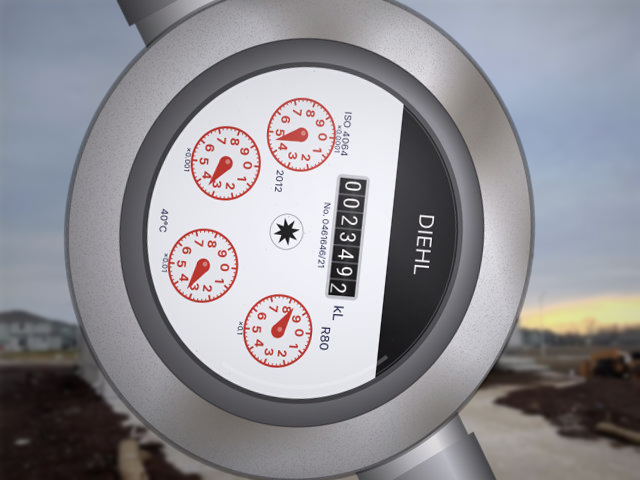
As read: {"value": 23491.8334, "unit": "kL"}
